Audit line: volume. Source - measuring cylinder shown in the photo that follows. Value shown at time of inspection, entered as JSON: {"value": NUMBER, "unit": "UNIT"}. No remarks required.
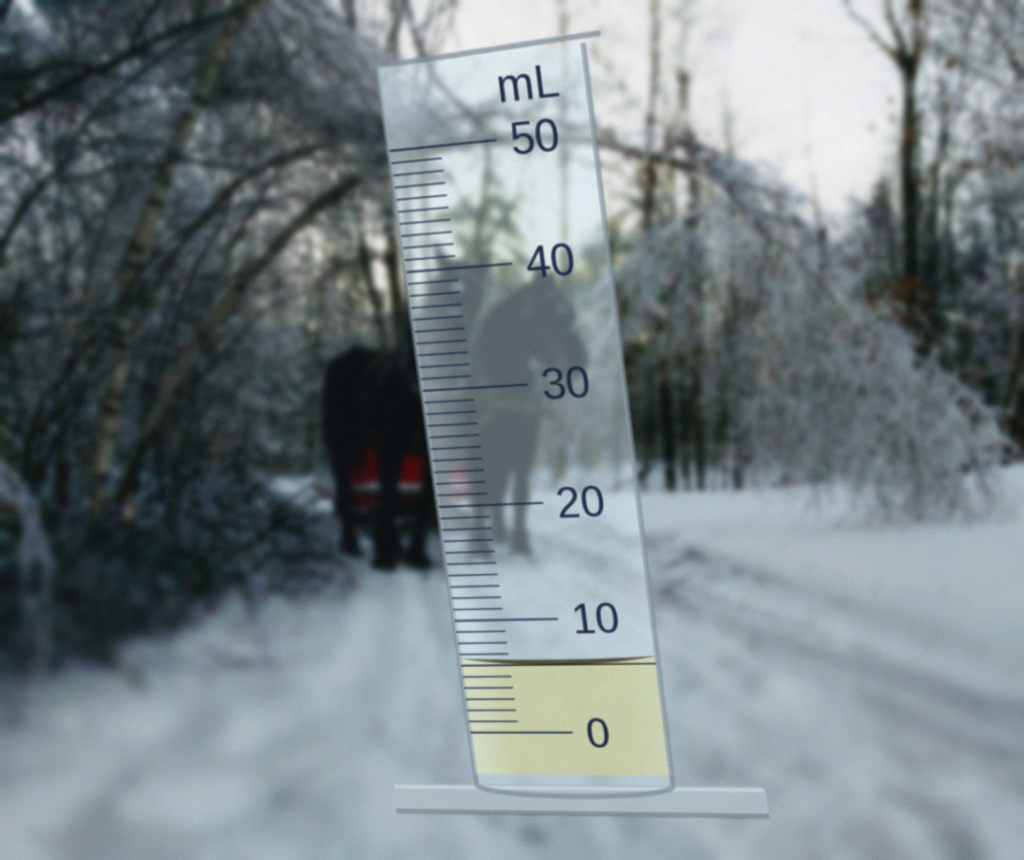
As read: {"value": 6, "unit": "mL"}
